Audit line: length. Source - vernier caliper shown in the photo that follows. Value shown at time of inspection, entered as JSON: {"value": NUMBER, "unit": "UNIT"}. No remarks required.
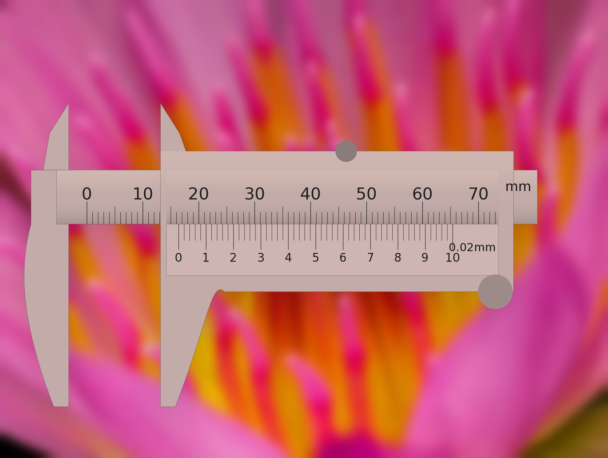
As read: {"value": 16.4, "unit": "mm"}
